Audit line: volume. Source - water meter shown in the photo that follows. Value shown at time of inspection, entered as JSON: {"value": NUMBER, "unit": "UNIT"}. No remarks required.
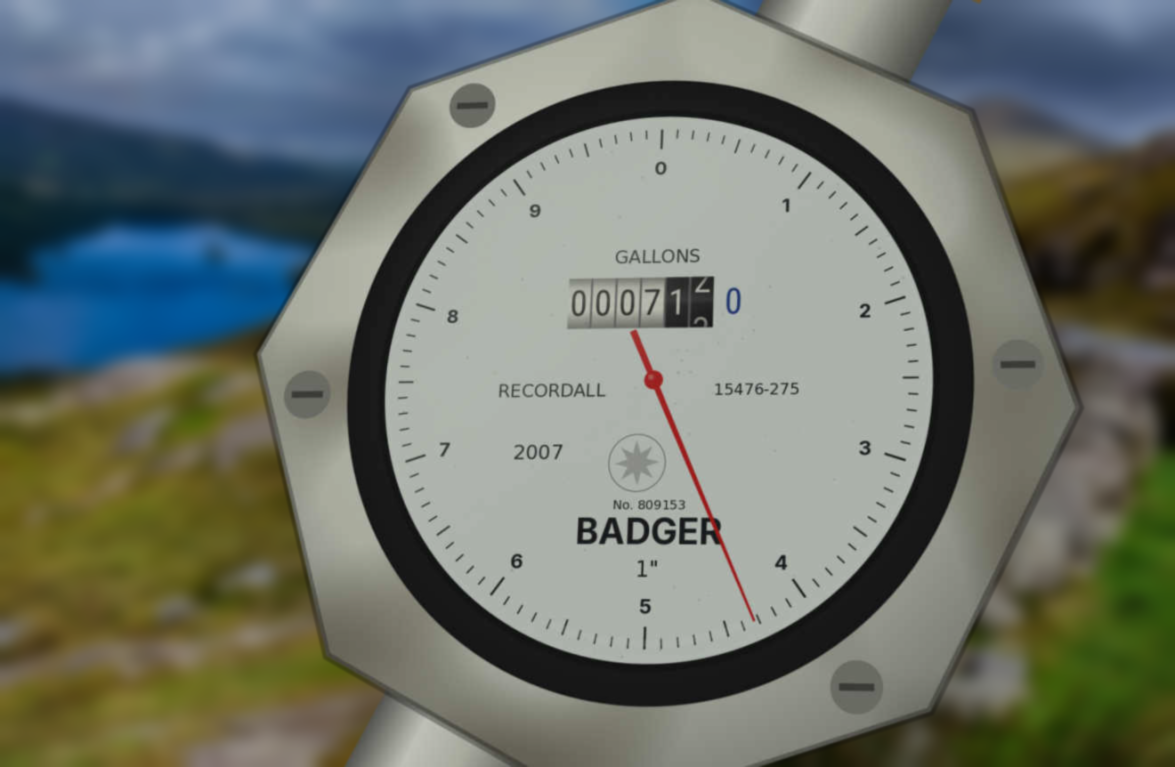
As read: {"value": 7124.3, "unit": "gal"}
